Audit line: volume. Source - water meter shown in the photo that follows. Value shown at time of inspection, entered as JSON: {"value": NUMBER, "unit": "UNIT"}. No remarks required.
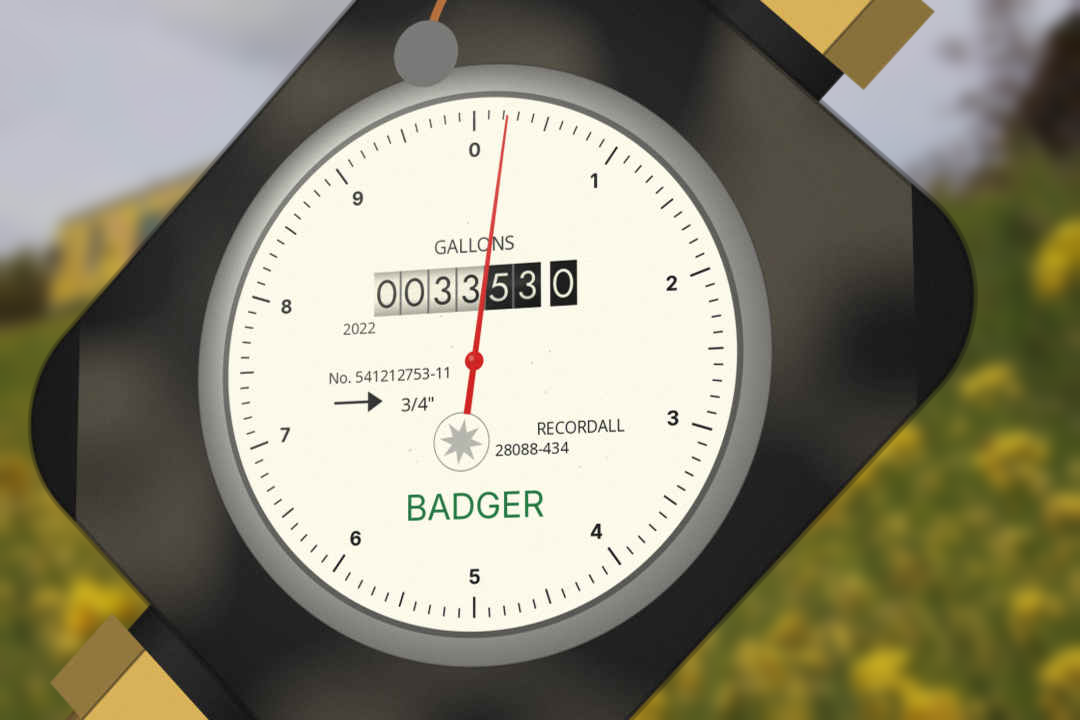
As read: {"value": 33530.2, "unit": "gal"}
